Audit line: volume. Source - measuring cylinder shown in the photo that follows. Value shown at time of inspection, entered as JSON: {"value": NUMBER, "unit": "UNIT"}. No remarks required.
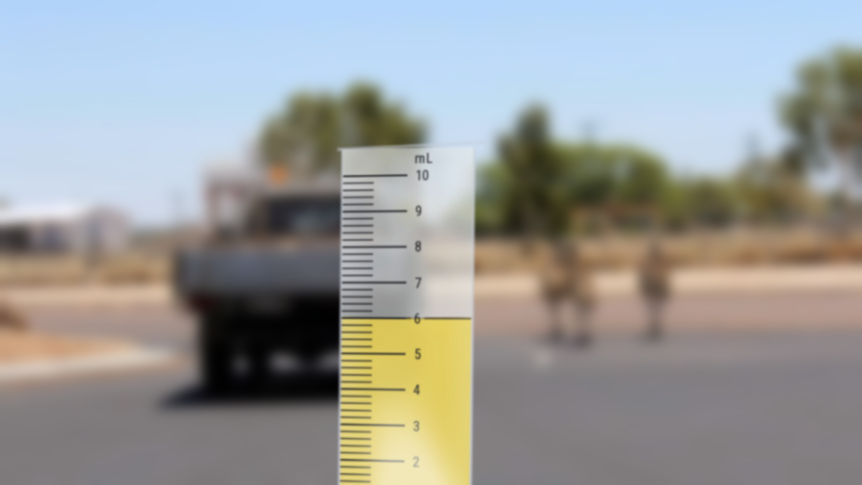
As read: {"value": 6, "unit": "mL"}
